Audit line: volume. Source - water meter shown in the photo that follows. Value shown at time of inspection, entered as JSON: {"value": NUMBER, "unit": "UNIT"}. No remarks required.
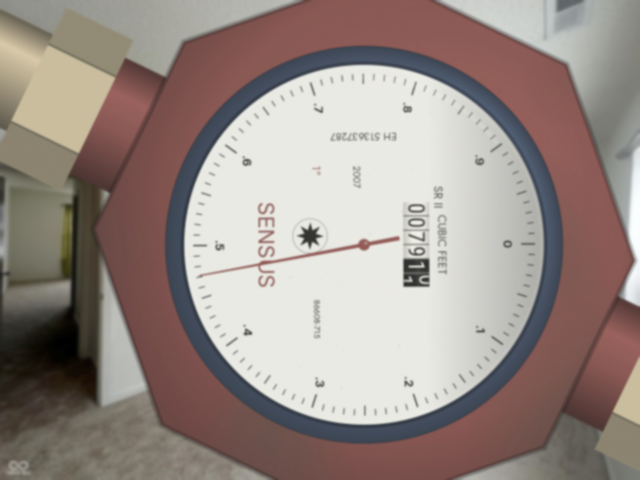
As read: {"value": 7910.47, "unit": "ft³"}
